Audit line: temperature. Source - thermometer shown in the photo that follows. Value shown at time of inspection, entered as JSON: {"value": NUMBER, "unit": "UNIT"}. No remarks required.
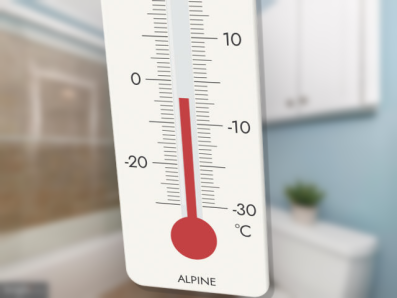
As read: {"value": -4, "unit": "°C"}
